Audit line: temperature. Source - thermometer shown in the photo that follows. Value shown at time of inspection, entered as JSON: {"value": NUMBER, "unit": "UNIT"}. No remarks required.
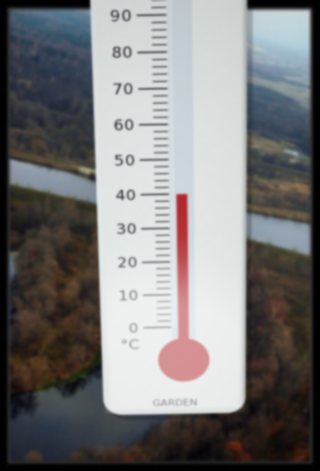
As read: {"value": 40, "unit": "°C"}
